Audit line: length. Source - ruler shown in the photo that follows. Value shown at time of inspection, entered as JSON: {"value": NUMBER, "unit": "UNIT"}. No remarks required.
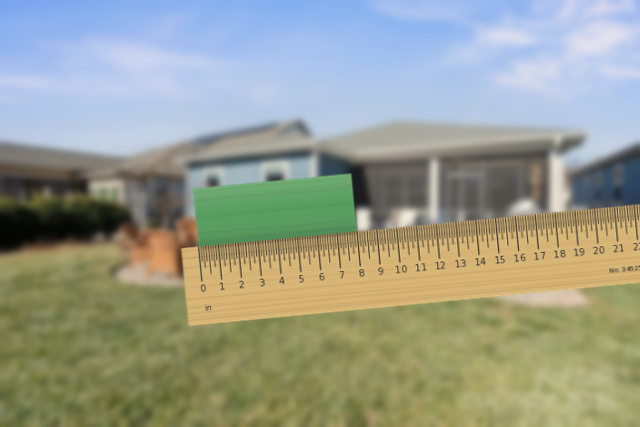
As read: {"value": 8, "unit": "in"}
